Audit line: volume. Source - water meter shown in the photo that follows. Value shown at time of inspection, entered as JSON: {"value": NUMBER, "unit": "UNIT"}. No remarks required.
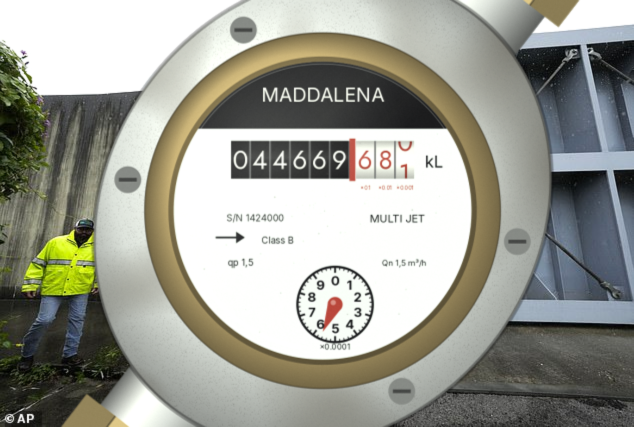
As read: {"value": 44669.6805, "unit": "kL"}
